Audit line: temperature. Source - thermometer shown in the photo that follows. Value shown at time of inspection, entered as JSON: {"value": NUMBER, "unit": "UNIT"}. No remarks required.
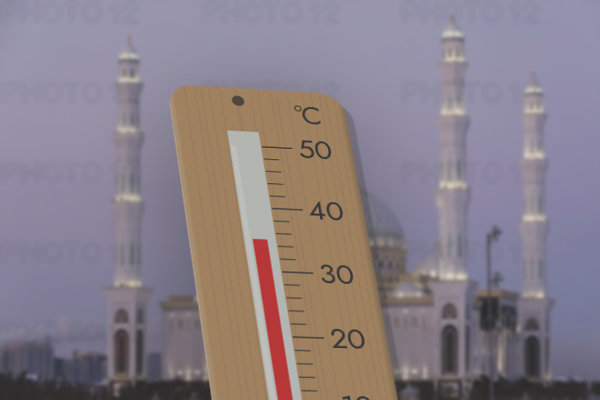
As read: {"value": 35, "unit": "°C"}
